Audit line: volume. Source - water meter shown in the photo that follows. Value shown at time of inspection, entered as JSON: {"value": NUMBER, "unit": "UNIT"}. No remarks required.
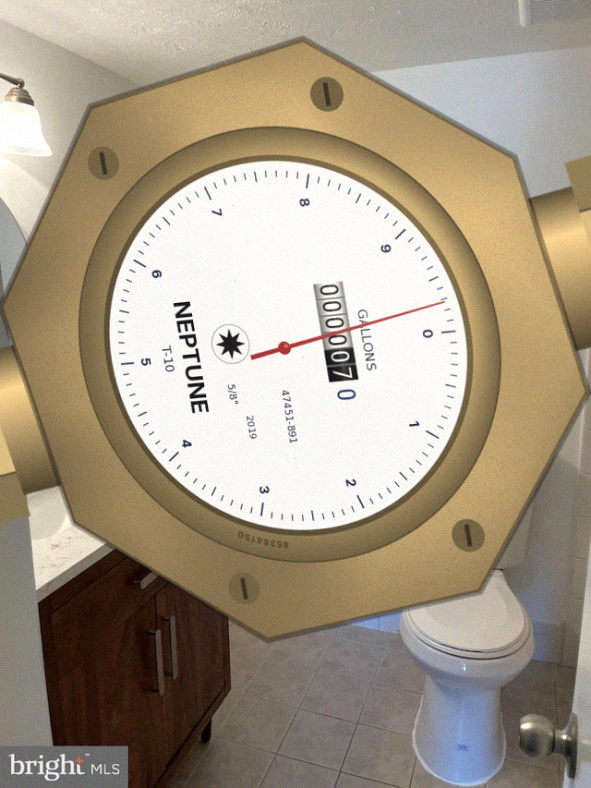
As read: {"value": 69.7, "unit": "gal"}
